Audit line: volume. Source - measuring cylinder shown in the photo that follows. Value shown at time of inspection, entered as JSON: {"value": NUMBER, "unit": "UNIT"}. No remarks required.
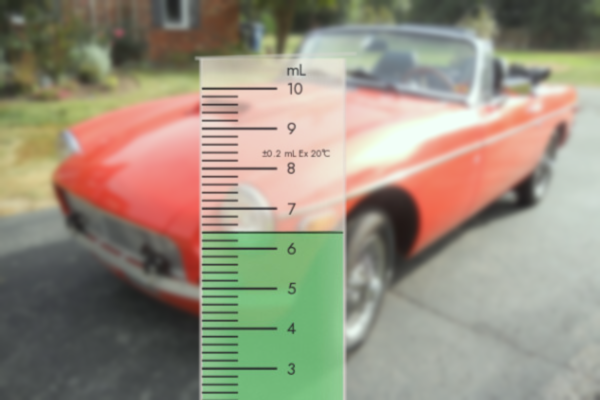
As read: {"value": 6.4, "unit": "mL"}
